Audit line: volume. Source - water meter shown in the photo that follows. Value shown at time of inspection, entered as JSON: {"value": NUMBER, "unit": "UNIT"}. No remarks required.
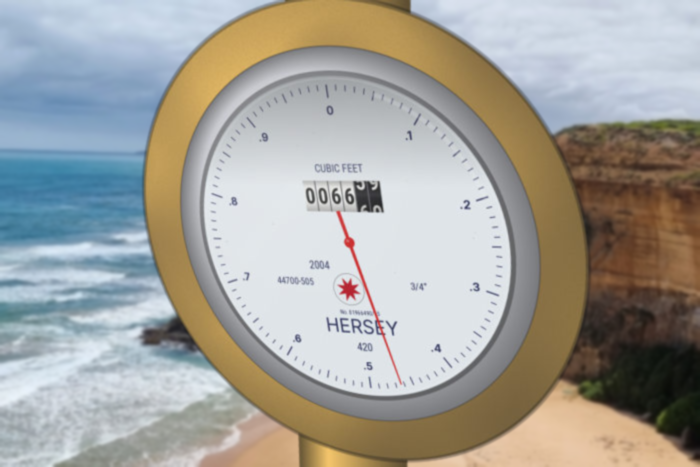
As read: {"value": 6659.46, "unit": "ft³"}
